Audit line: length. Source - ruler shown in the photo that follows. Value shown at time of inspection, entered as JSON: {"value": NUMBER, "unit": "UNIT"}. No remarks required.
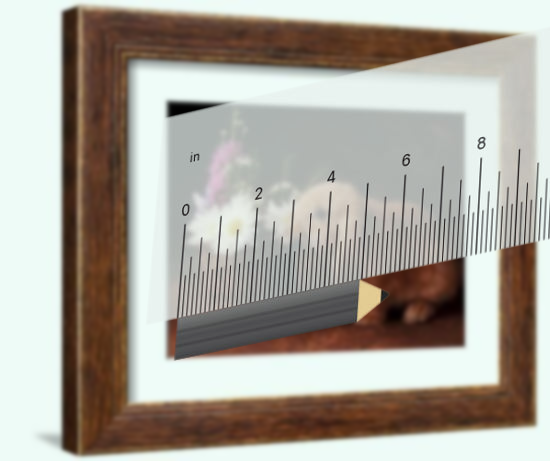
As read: {"value": 5.75, "unit": "in"}
